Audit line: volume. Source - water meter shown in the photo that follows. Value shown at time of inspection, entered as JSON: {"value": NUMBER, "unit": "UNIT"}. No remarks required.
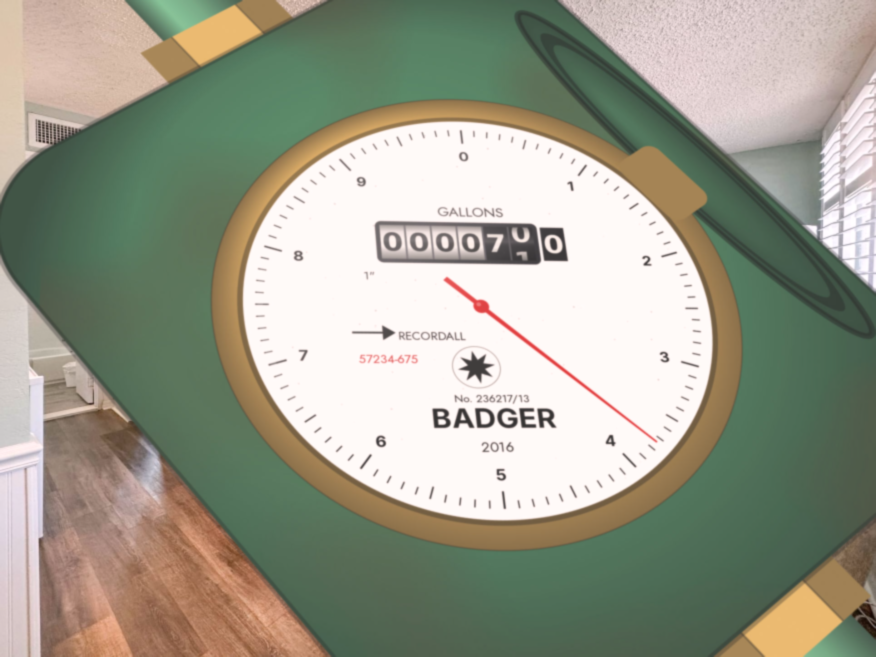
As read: {"value": 703.7, "unit": "gal"}
